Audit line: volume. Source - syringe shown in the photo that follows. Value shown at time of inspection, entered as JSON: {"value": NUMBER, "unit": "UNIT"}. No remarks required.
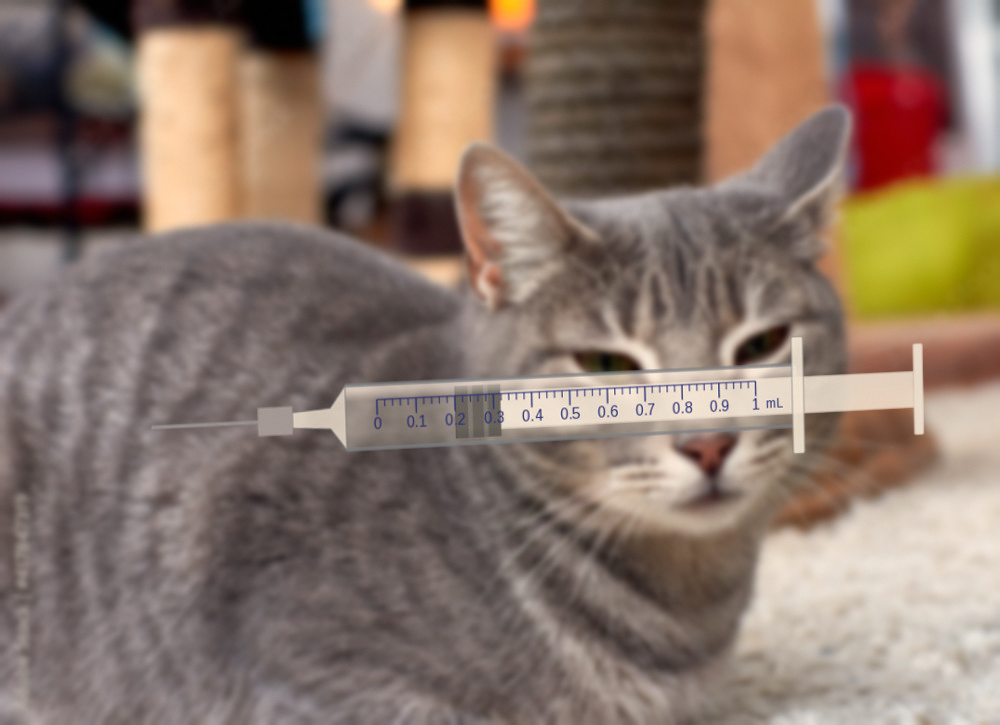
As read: {"value": 0.2, "unit": "mL"}
